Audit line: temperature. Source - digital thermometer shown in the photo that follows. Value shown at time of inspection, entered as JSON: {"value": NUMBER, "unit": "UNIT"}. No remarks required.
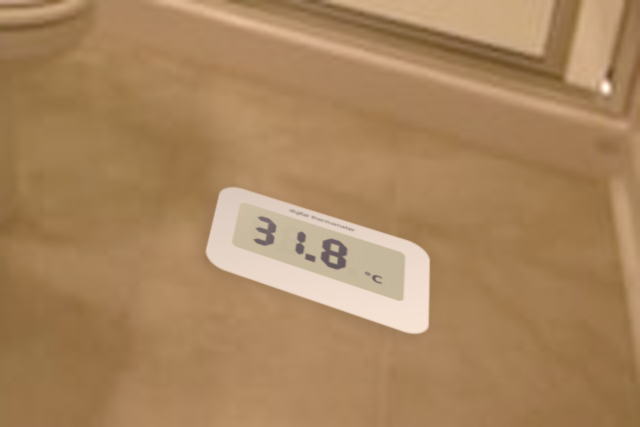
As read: {"value": 31.8, "unit": "°C"}
